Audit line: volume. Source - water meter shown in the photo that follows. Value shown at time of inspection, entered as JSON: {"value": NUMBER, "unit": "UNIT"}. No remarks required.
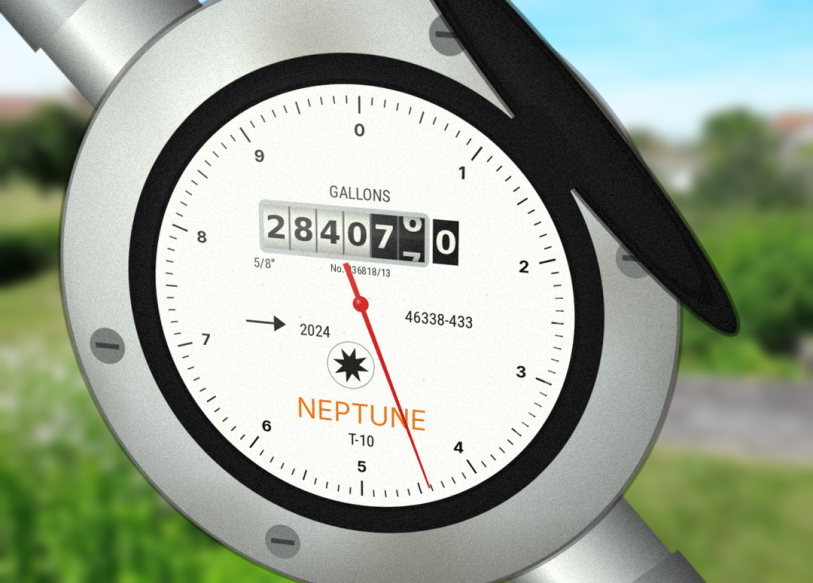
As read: {"value": 2840764.4, "unit": "gal"}
